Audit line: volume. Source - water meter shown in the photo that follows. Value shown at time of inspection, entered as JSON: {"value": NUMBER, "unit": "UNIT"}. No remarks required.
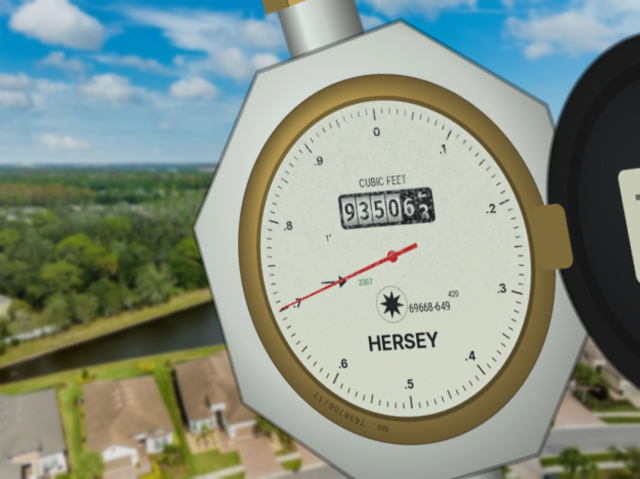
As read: {"value": 935062.70, "unit": "ft³"}
